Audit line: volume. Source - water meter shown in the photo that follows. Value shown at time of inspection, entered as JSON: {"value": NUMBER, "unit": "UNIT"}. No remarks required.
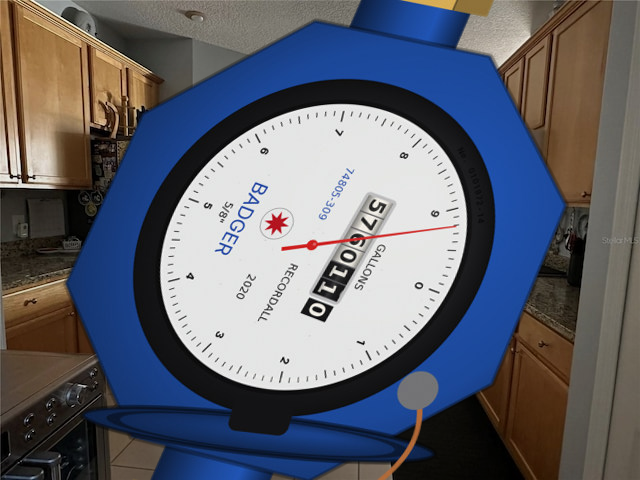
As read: {"value": 5760109.2, "unit": "gal"}
